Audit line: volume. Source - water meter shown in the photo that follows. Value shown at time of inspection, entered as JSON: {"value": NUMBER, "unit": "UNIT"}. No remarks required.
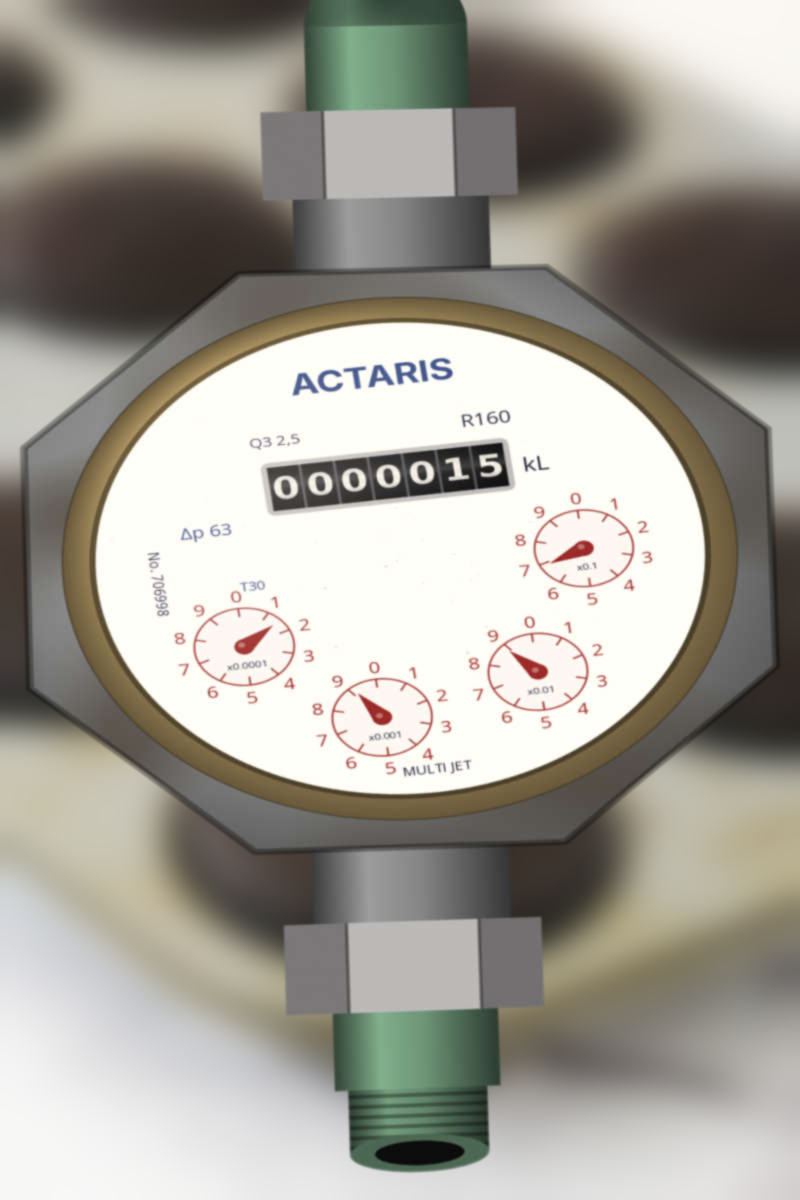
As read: {"value": 15.6891, "unit": "kL"}
